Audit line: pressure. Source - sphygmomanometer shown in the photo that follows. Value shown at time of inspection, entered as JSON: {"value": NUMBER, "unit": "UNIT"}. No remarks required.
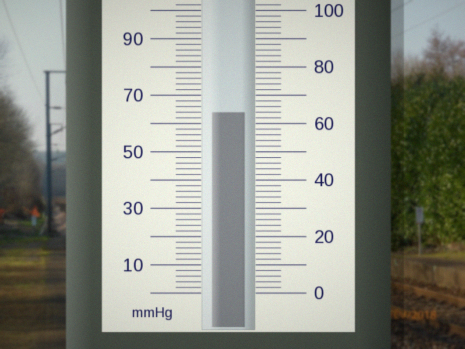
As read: {"value": 64, "unit": "mmHg"}
